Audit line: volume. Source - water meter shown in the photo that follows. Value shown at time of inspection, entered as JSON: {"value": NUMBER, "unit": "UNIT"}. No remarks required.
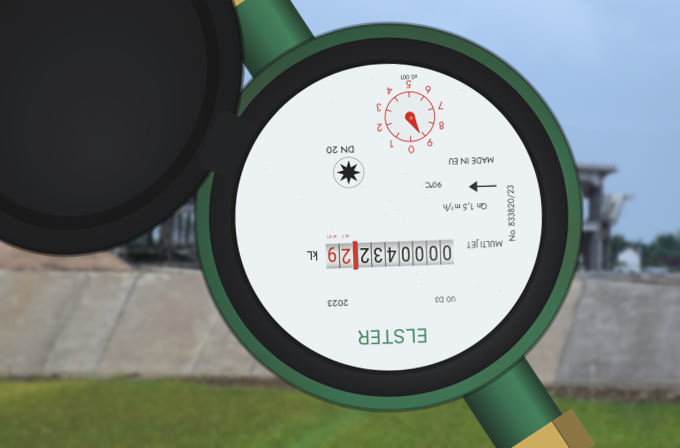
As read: {"value": 432.289, "unit": "kL"}
